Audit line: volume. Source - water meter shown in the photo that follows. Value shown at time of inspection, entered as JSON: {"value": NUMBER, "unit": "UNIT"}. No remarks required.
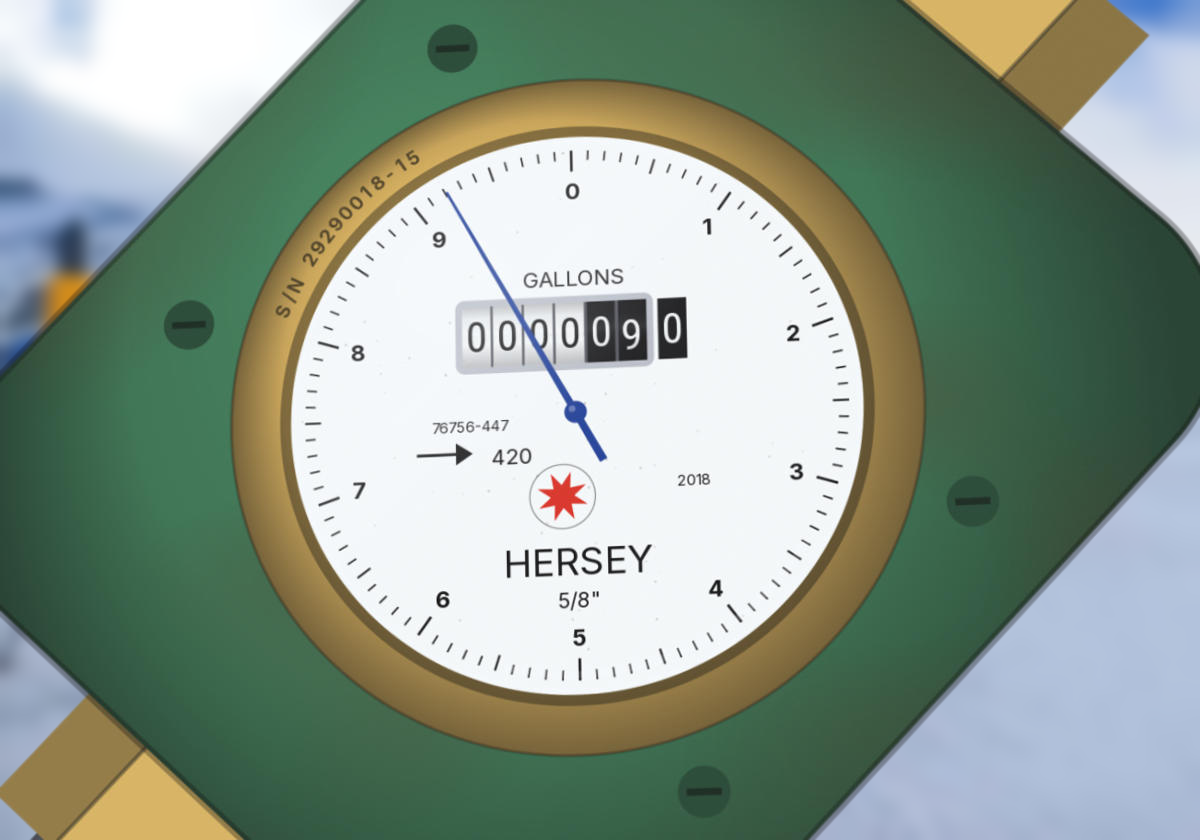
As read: {"value": 89.2, "unit": "gal"}
